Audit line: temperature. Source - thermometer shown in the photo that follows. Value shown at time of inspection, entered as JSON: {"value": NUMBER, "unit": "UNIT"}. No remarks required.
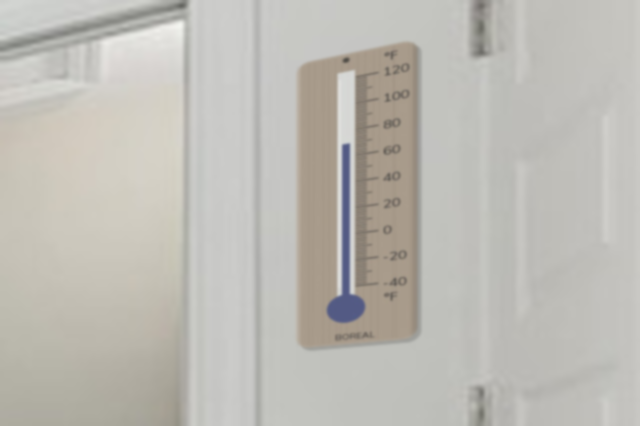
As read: {"value": 70, "unit": "°F"}
